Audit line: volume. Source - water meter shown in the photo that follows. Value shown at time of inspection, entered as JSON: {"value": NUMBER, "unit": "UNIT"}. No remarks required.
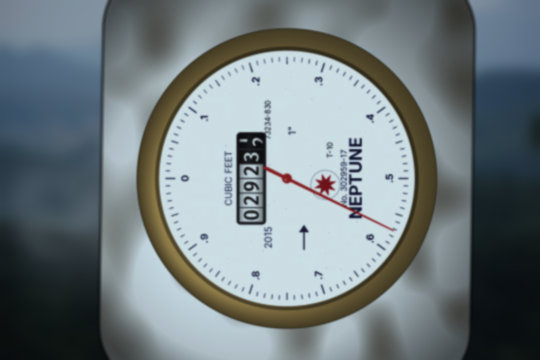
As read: {"value": 29231.57, "unit": "ft³"}
